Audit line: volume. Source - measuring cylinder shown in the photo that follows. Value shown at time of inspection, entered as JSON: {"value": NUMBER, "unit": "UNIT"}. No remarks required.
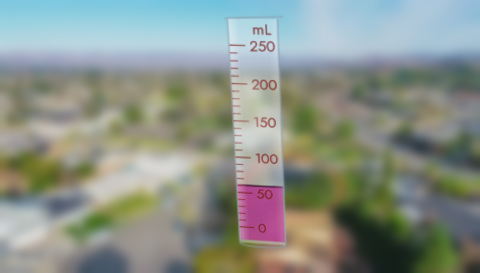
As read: {"value": 60, "unit": "mL"}
